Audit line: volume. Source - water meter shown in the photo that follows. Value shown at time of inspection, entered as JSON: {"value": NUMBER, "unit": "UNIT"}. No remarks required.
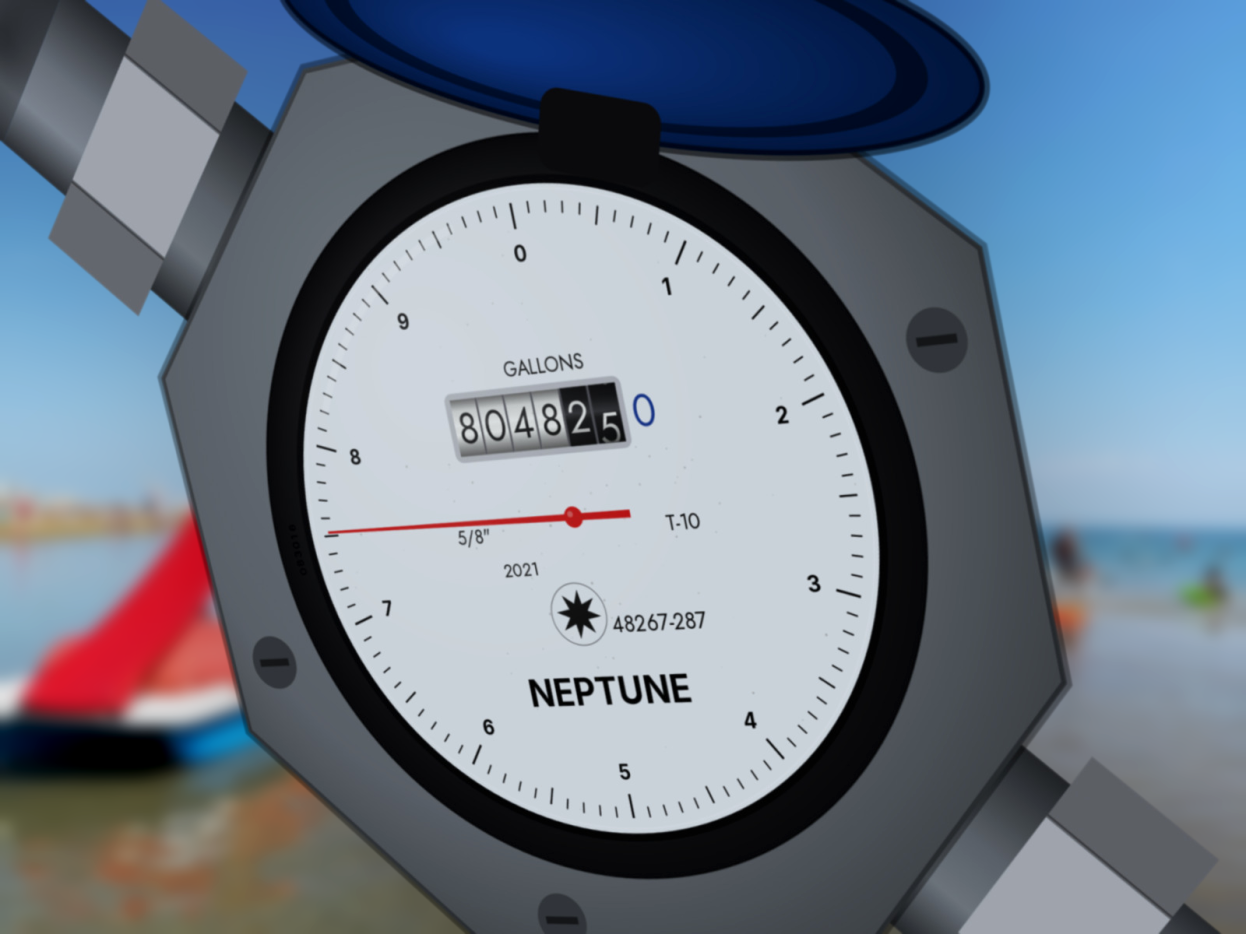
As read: {"value": 8048247.5, "unit": "gal"}
